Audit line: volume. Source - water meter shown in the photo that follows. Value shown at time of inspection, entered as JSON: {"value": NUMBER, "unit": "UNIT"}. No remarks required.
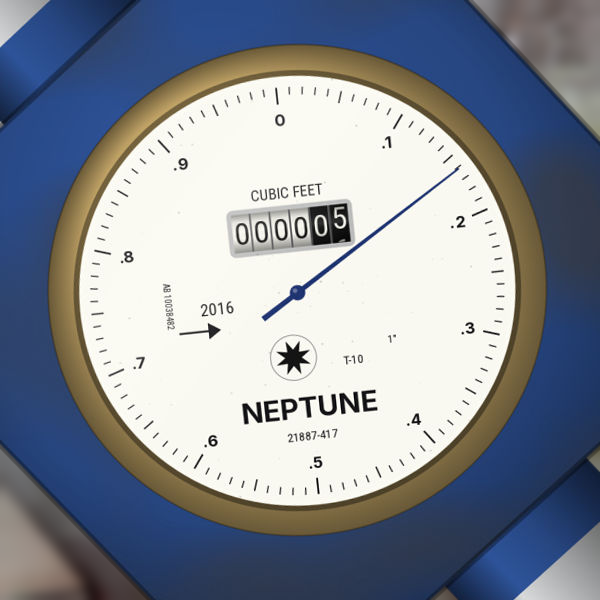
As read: {"value": 5.16, "unit": "ft³"}
